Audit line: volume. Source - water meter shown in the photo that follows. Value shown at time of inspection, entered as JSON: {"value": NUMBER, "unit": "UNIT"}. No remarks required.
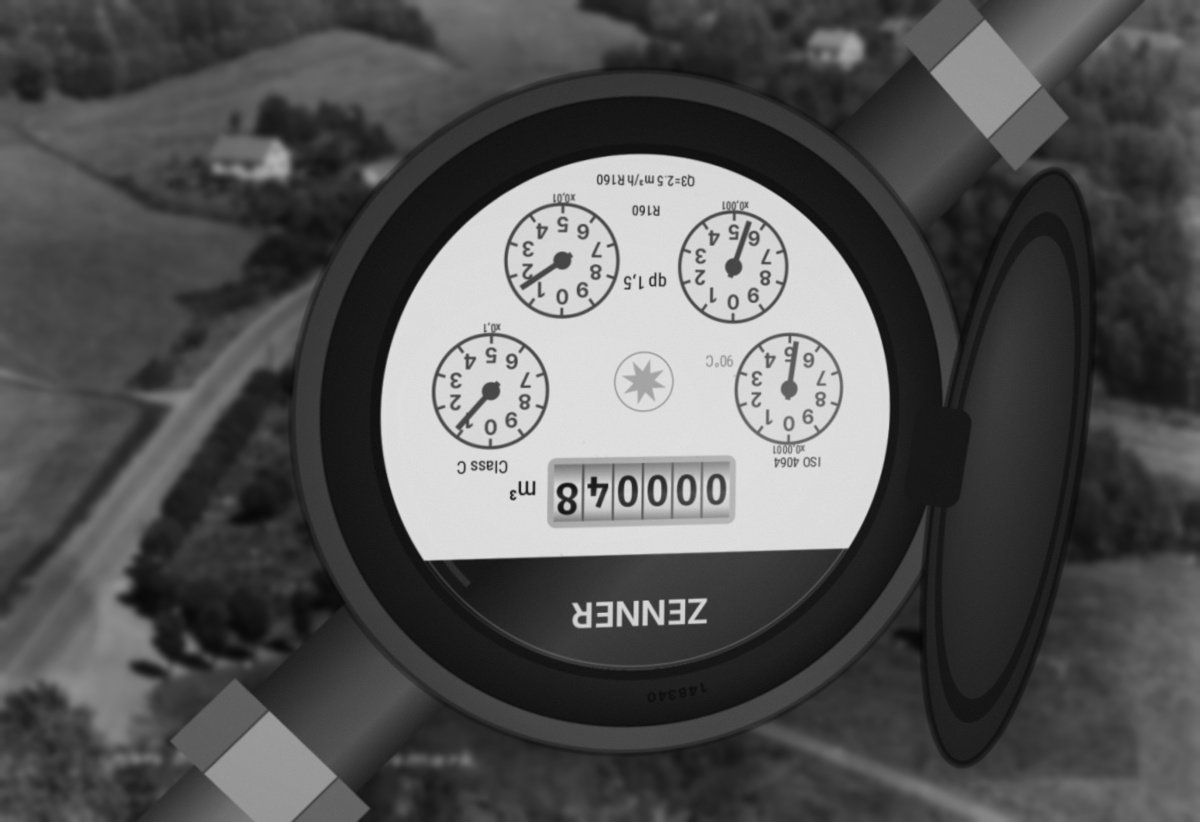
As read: {"value": 48.1155, "unit": "m³"}
